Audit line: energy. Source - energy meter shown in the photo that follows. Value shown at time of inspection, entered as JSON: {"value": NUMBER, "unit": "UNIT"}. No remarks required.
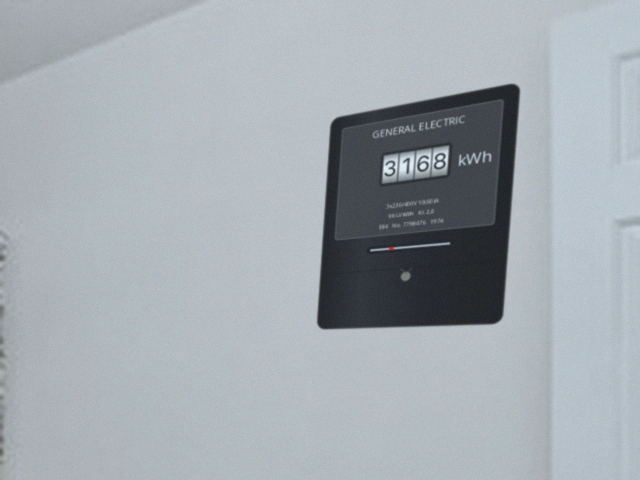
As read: {"value": 3168, "unit": "kWh"}
